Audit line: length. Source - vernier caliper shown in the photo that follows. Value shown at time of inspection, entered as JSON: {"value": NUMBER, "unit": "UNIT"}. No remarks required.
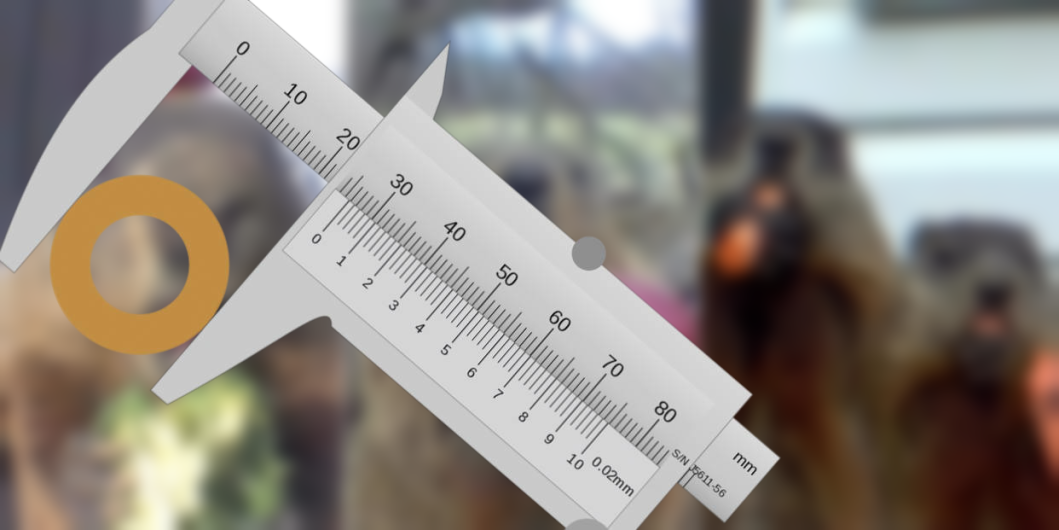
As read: {"value": 25.8, "unit": "mm"}
